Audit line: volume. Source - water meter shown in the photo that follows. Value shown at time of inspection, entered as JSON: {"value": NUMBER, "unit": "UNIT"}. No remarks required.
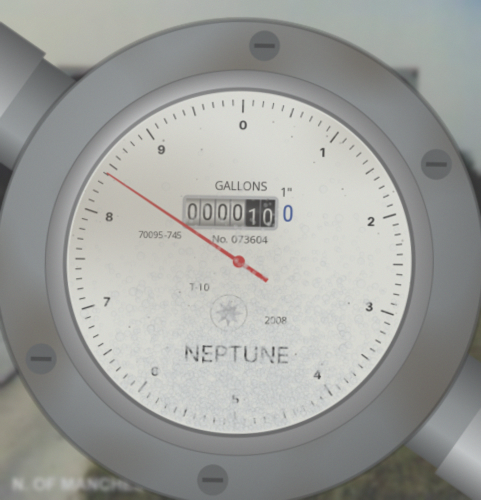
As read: {"value": 98.4, "unit": "gal"}
